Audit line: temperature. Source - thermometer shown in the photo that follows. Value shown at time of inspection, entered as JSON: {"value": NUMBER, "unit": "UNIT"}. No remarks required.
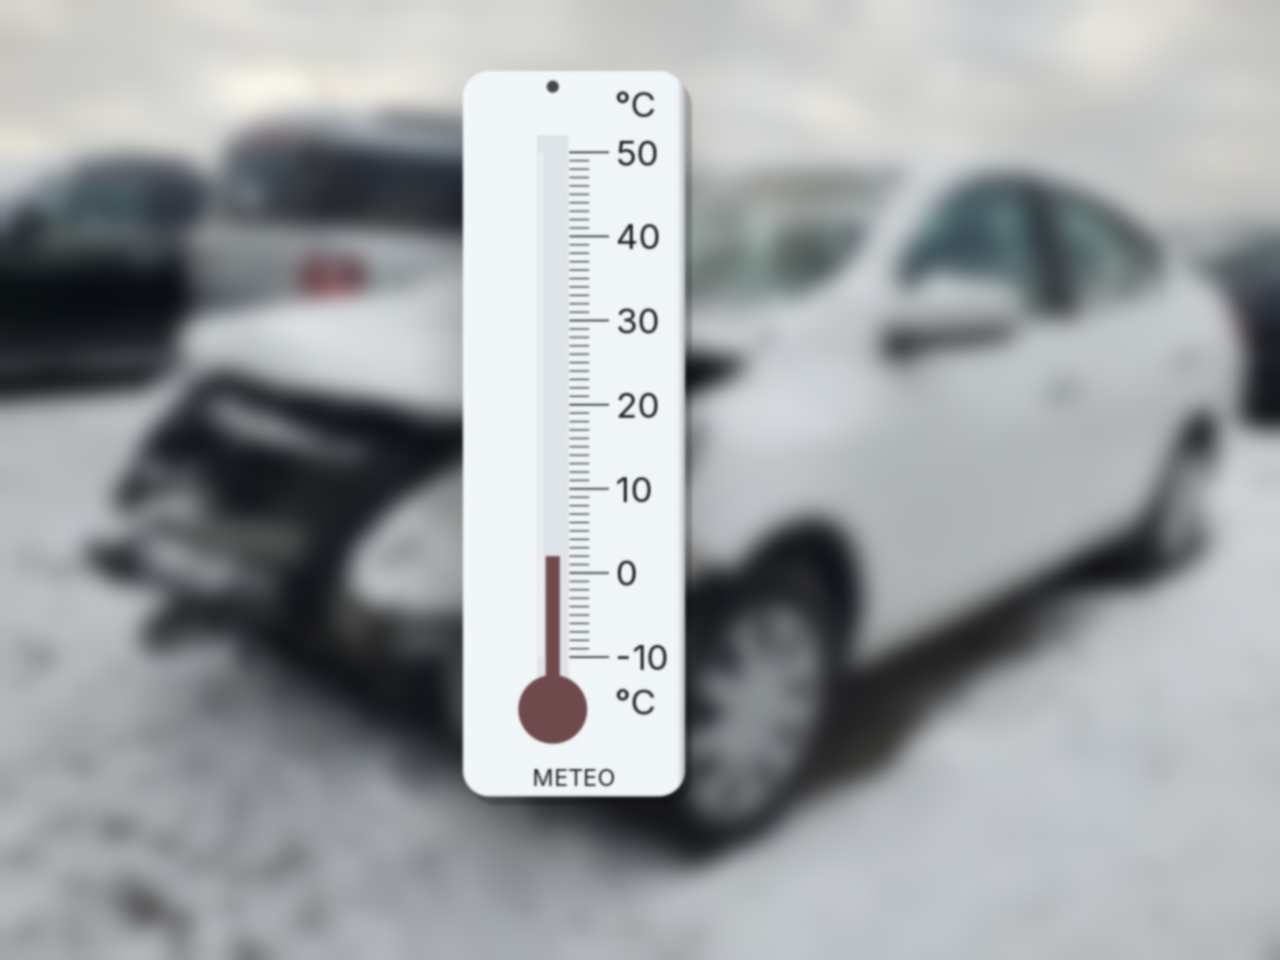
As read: {"value": 2, "unit": "°C"}
